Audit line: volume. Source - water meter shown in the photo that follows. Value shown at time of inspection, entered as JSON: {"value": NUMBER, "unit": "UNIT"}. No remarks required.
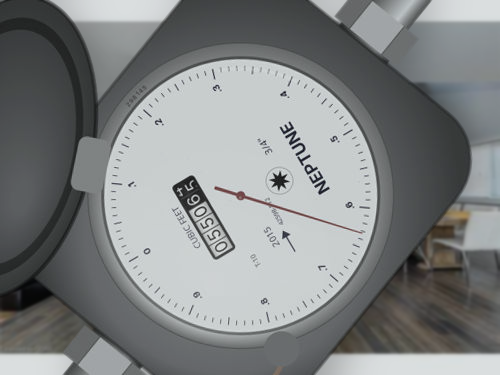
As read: {"value": 55064.63, "unit": "ft³"}
